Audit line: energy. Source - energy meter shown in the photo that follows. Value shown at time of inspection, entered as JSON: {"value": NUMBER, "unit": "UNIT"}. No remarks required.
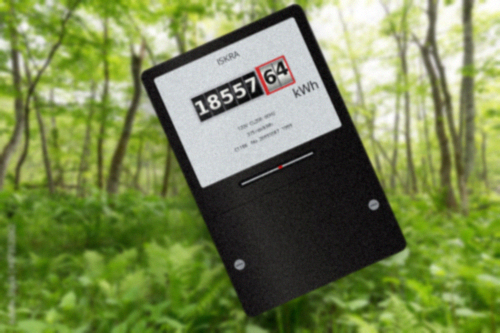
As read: {"value": 18557.64, "unit": "kWh"}
